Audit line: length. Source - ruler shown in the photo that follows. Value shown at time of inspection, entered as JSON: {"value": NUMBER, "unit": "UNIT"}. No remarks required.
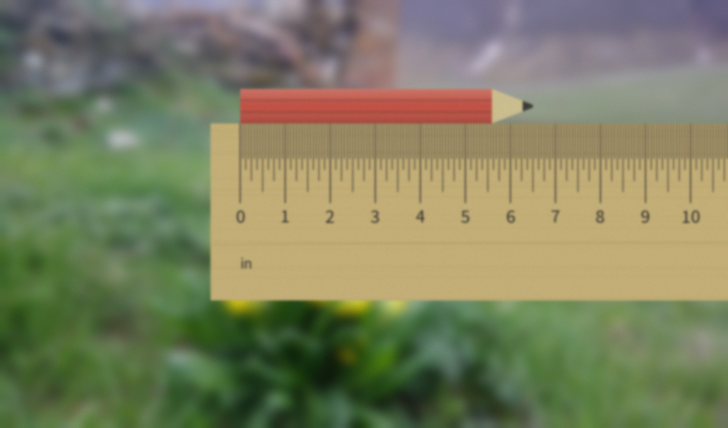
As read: {"value": 6.5, "unit": "in"}
